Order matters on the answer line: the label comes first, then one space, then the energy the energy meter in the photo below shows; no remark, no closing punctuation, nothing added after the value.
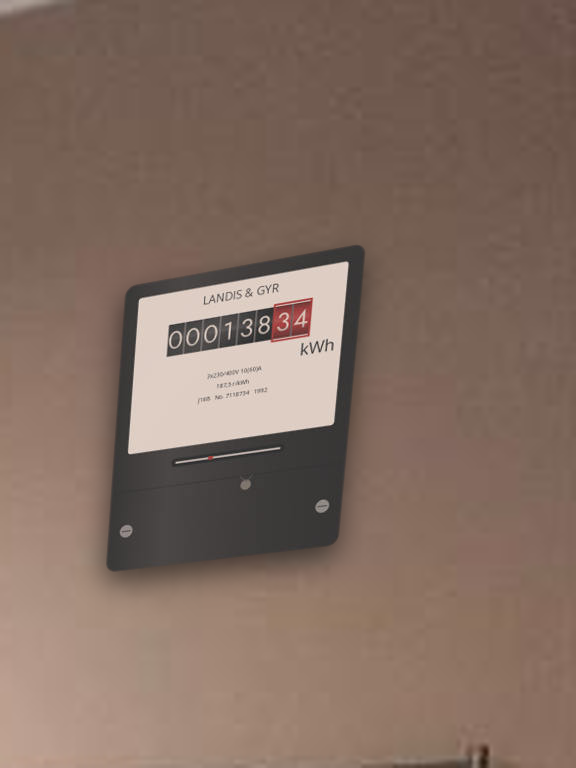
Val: 138.34 kWh
